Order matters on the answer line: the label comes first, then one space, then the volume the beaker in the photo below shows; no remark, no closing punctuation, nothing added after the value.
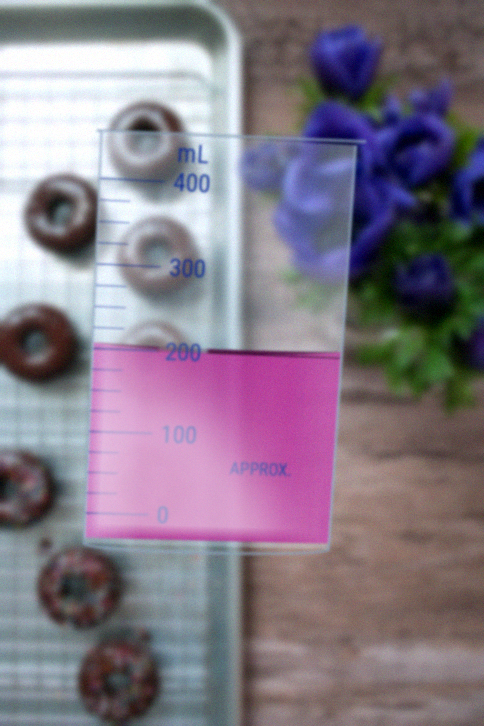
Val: 200 mL
